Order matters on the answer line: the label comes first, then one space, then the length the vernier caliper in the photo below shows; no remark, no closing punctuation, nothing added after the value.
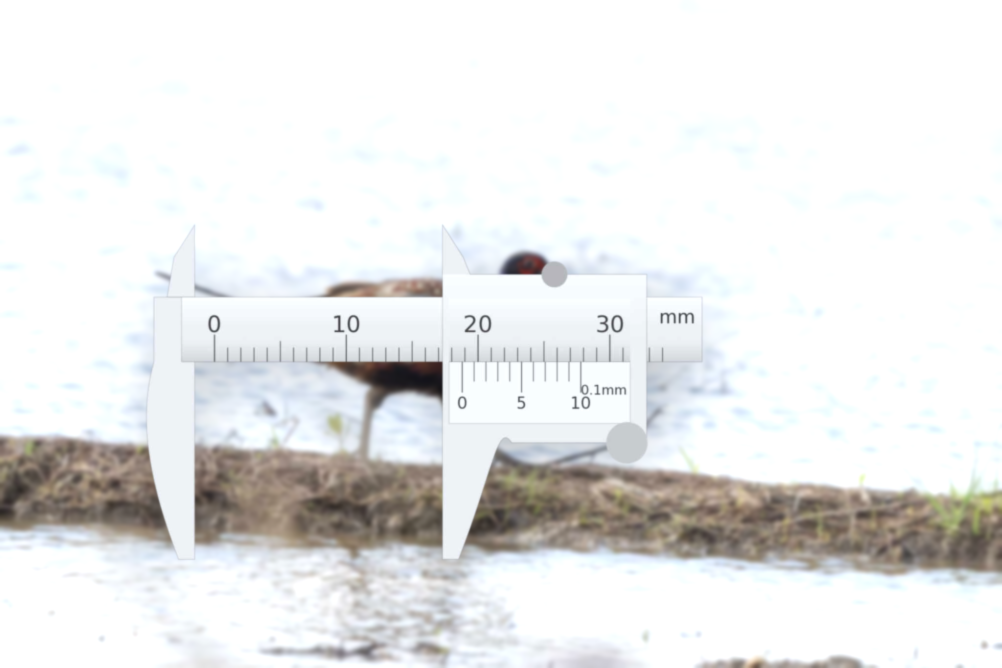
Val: 18.8 mm
